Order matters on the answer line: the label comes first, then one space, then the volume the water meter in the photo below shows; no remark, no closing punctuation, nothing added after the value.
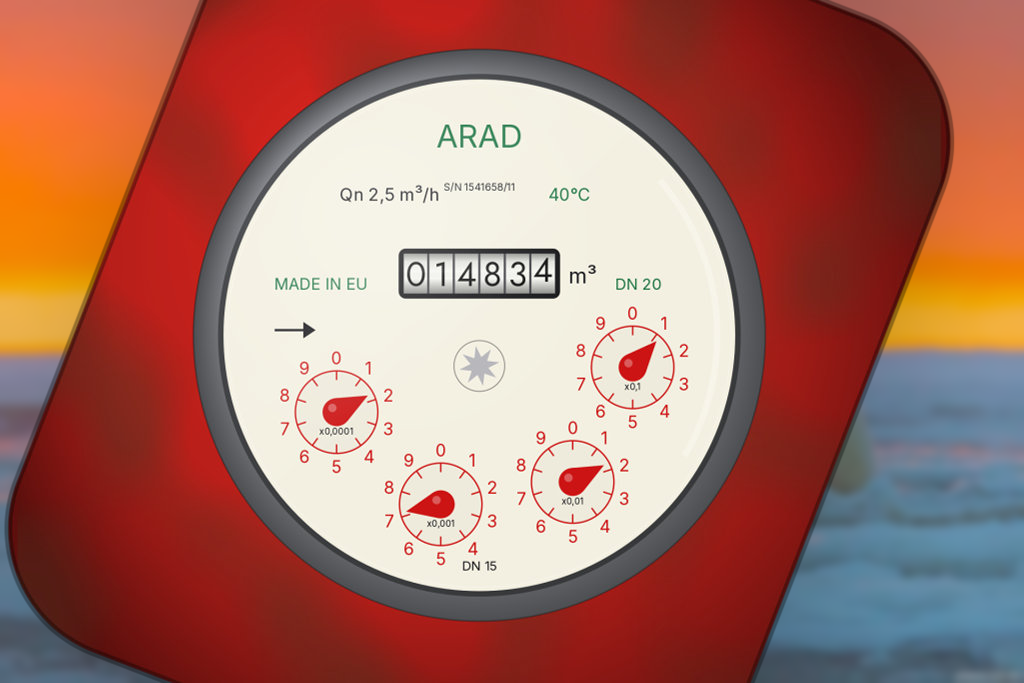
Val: 14834.1171 m³
